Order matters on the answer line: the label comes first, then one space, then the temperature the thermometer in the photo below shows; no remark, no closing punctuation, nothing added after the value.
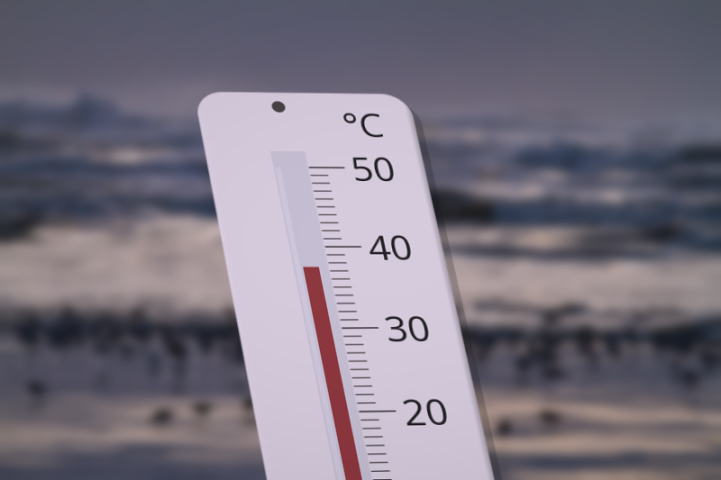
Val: 37.5 °C
